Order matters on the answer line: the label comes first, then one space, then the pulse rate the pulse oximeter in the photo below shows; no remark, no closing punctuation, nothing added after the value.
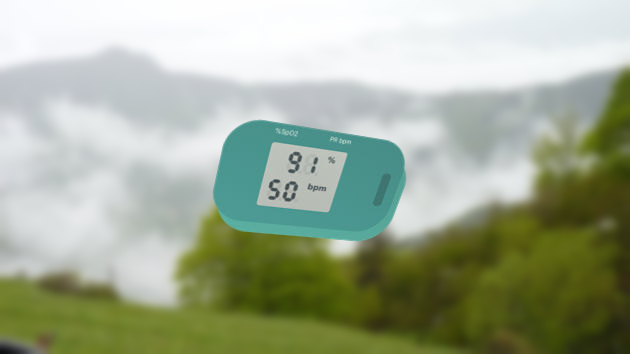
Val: 50 bpm
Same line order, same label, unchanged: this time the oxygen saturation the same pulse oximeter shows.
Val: 91 %
